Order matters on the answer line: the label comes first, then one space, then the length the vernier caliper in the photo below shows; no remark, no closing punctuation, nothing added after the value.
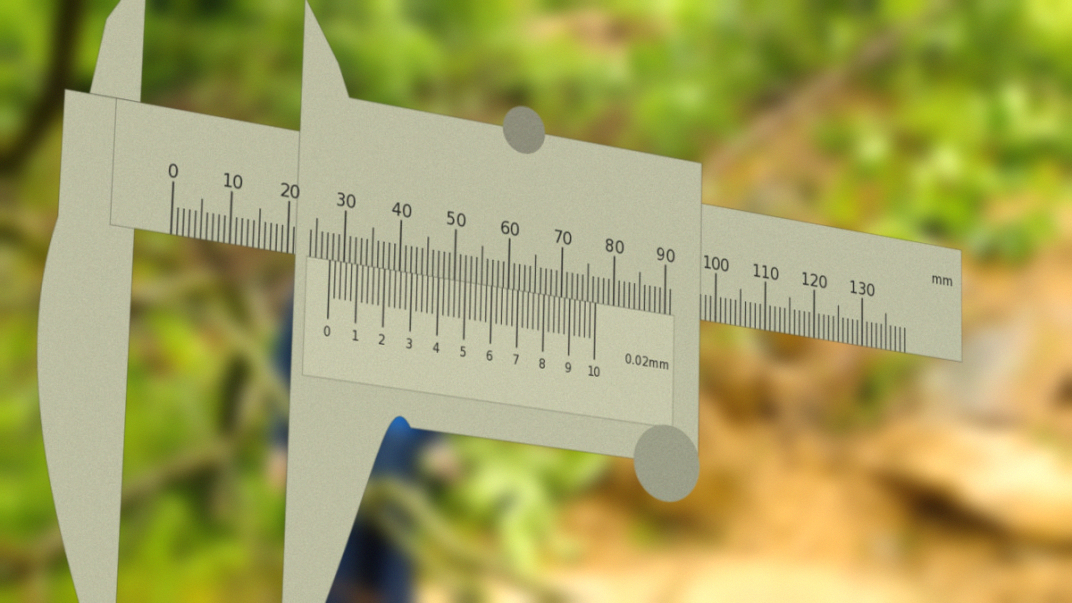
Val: 27.5 mm
